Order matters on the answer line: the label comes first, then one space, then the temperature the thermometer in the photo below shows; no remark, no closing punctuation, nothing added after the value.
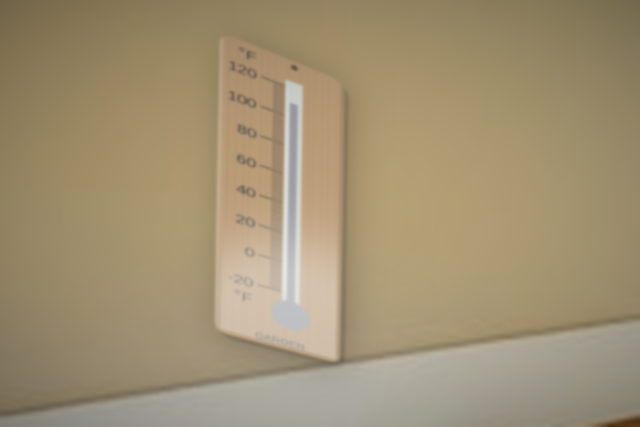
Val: 110 °F
